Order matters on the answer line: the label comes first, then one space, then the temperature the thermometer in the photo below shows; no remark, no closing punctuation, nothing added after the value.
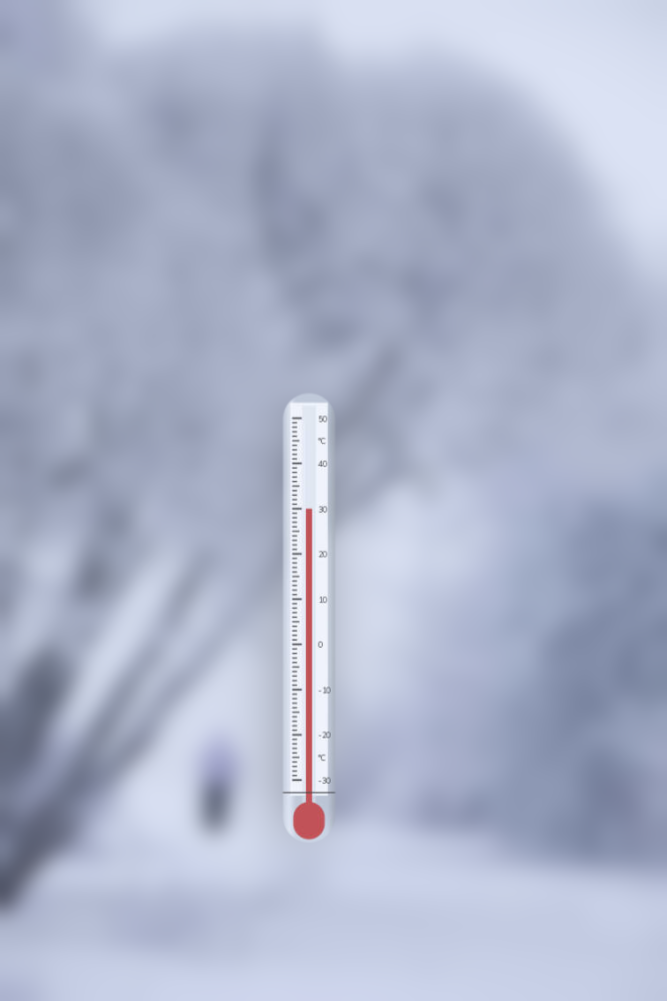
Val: 30 °C
